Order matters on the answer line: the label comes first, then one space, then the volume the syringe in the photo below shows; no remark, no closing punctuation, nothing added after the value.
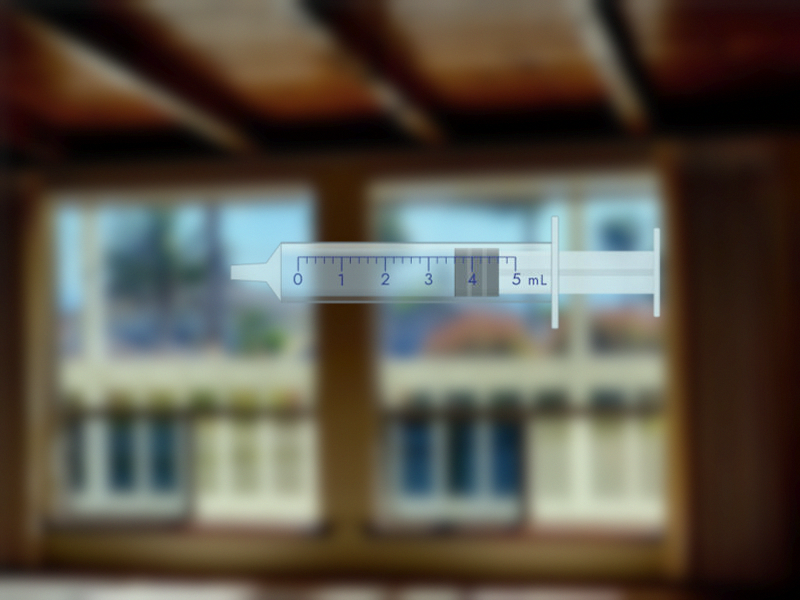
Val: 3.6 mL
